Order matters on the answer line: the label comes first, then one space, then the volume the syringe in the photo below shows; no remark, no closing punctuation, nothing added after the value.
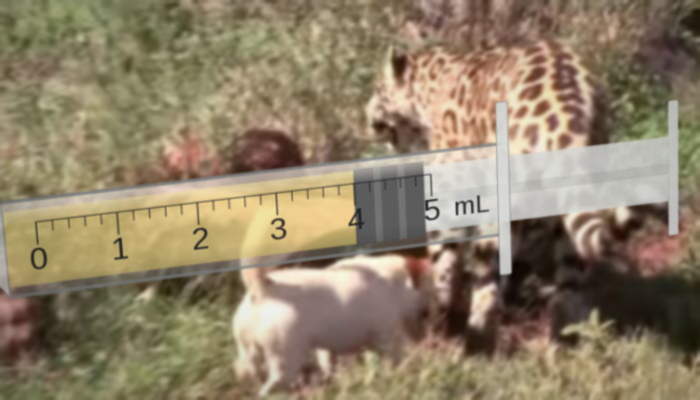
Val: 4 mL
